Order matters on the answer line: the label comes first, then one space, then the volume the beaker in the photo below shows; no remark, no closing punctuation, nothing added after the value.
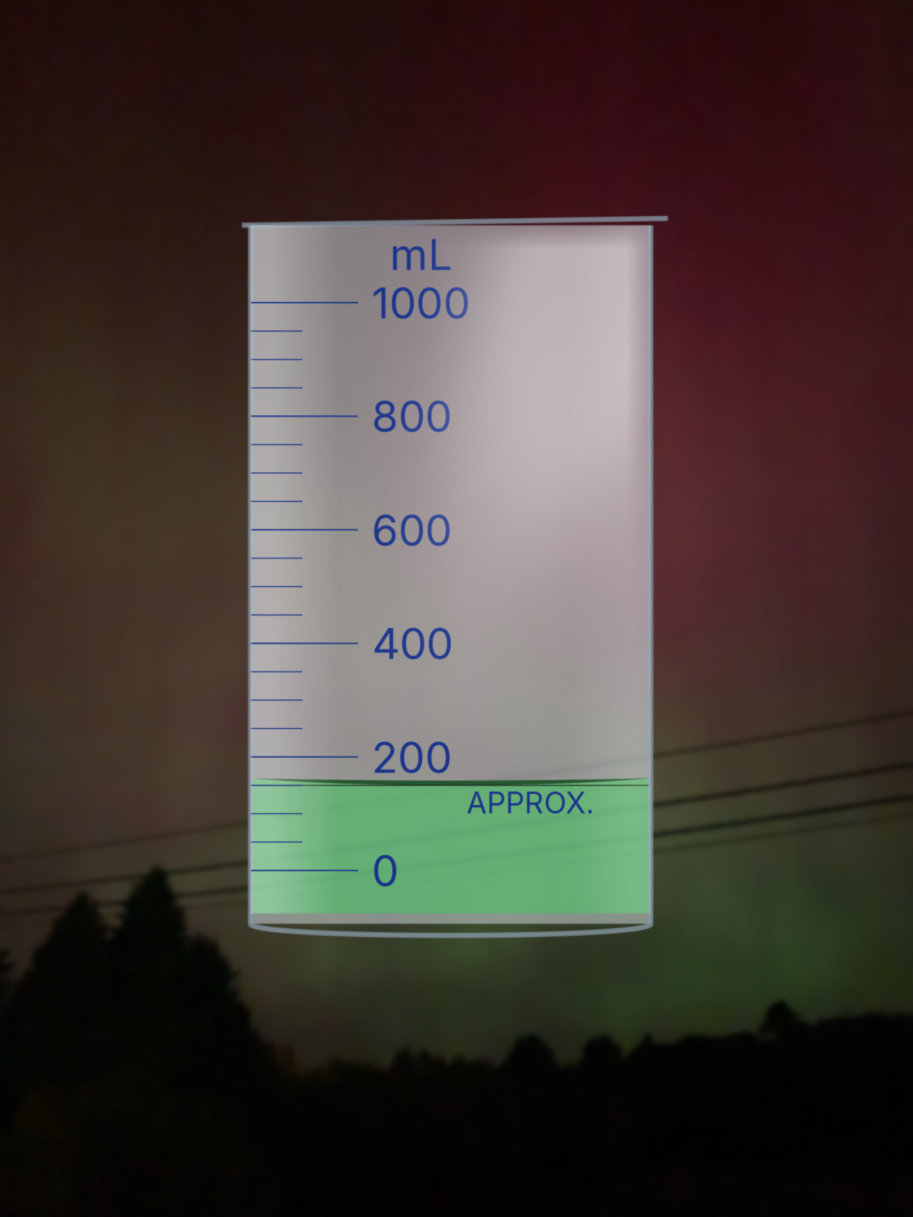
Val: 150 mL
